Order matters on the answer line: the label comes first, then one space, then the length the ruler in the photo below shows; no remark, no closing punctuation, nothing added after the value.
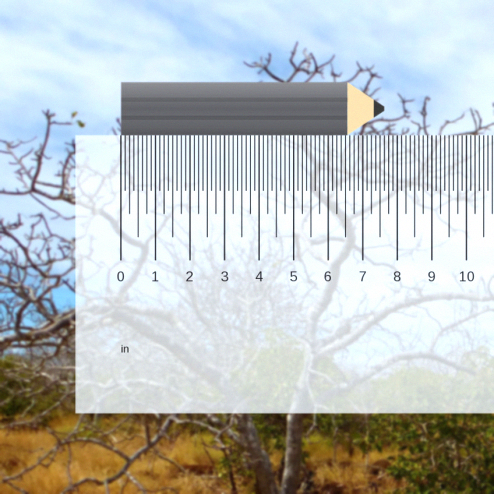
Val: 7.625 in
